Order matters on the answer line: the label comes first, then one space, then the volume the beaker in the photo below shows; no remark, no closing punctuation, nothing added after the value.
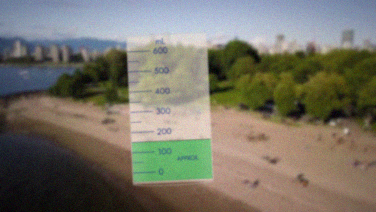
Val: 150 mL
